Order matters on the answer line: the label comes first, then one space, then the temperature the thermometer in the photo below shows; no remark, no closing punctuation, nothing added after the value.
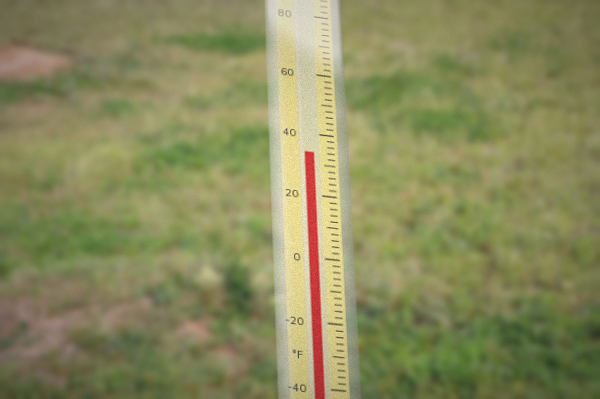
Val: 34 °F
